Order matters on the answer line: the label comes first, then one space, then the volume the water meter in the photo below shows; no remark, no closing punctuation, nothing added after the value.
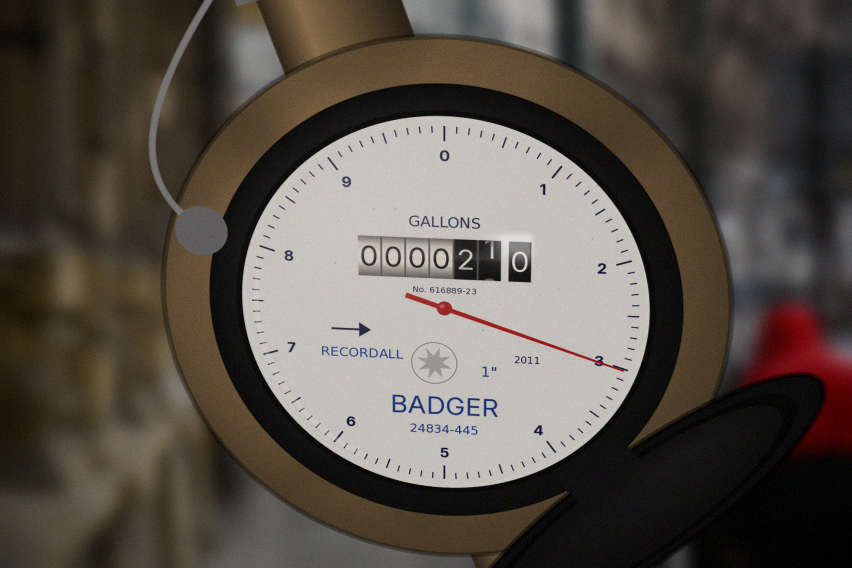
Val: 213.0 gal
